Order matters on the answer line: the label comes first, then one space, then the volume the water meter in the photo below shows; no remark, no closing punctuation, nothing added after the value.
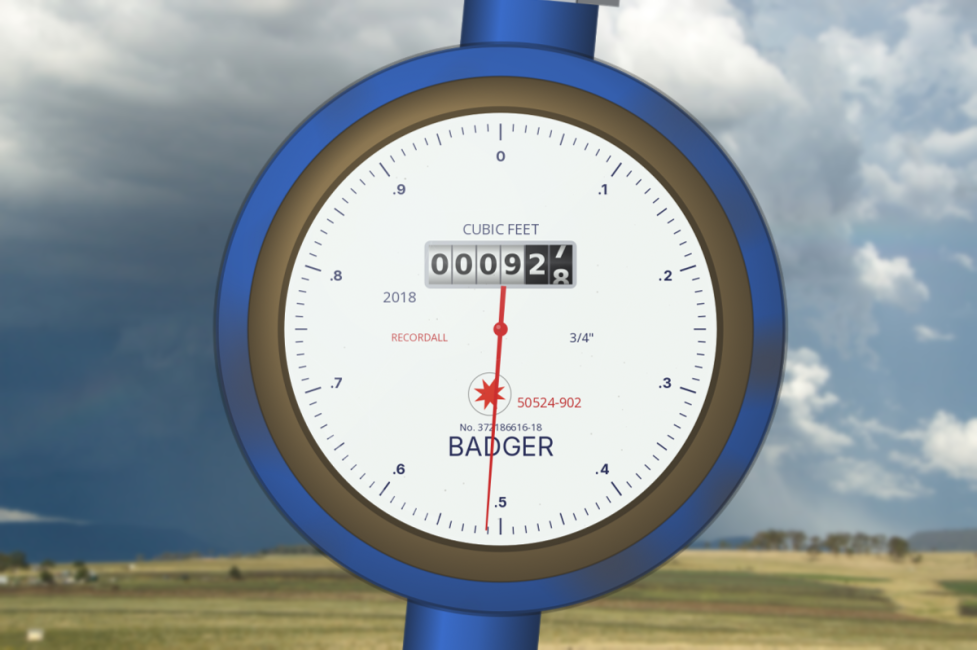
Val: 927.51 ft³
